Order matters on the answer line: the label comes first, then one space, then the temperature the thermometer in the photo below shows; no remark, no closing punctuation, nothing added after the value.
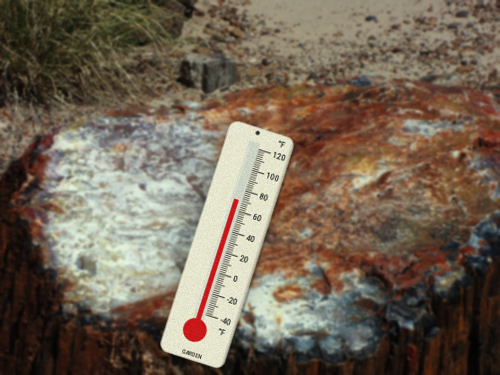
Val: 70 °F
